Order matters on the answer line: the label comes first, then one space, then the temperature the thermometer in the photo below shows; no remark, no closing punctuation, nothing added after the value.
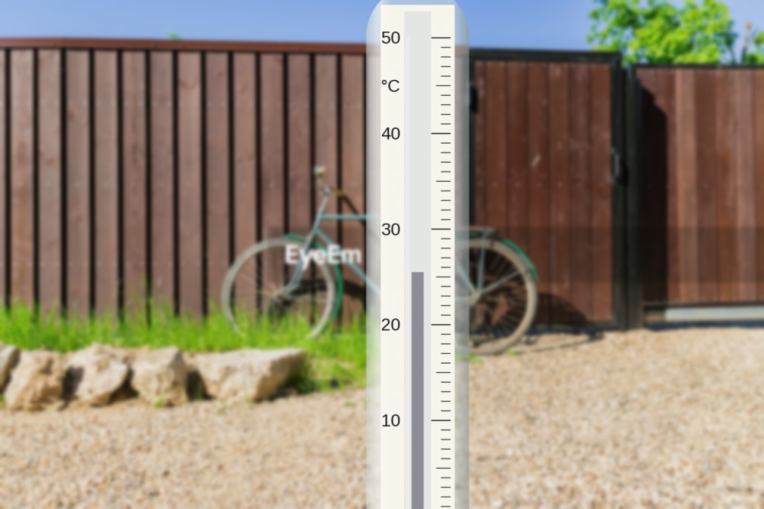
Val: 25.5 °C
